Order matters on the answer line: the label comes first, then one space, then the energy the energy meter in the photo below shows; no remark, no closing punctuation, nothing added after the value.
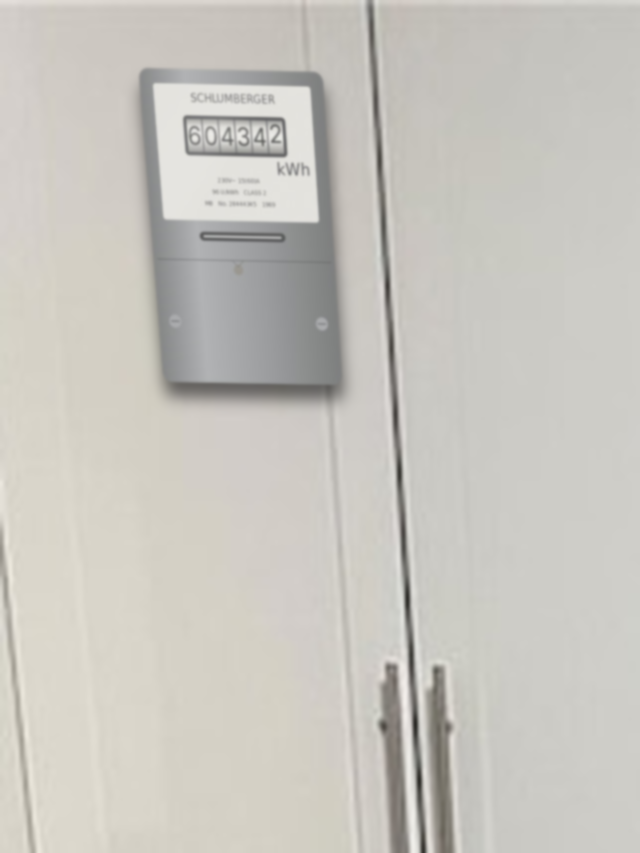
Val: 604342 kWh
